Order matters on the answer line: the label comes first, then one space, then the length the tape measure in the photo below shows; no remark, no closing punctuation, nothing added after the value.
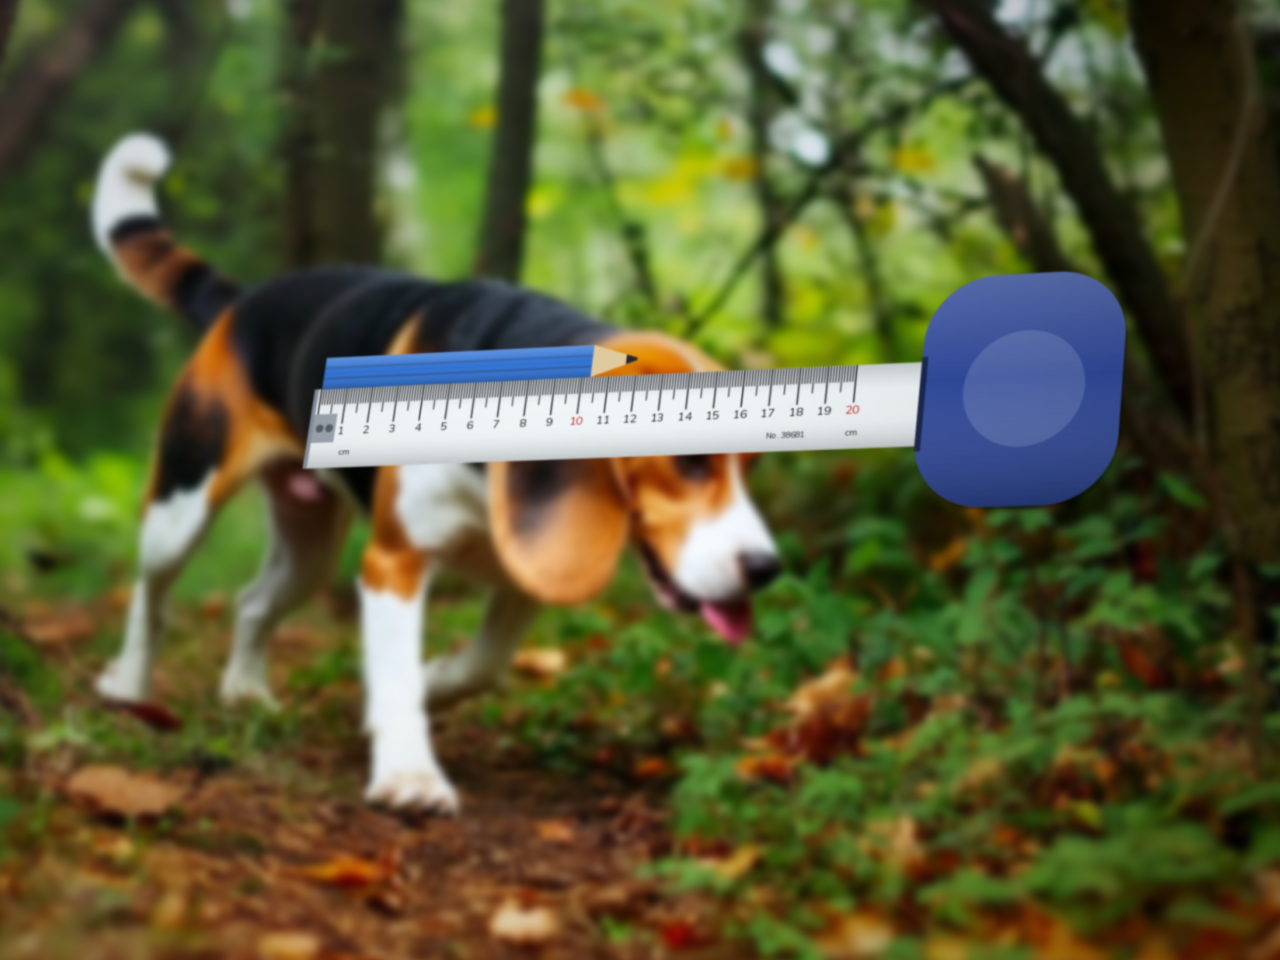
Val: 12 cm
